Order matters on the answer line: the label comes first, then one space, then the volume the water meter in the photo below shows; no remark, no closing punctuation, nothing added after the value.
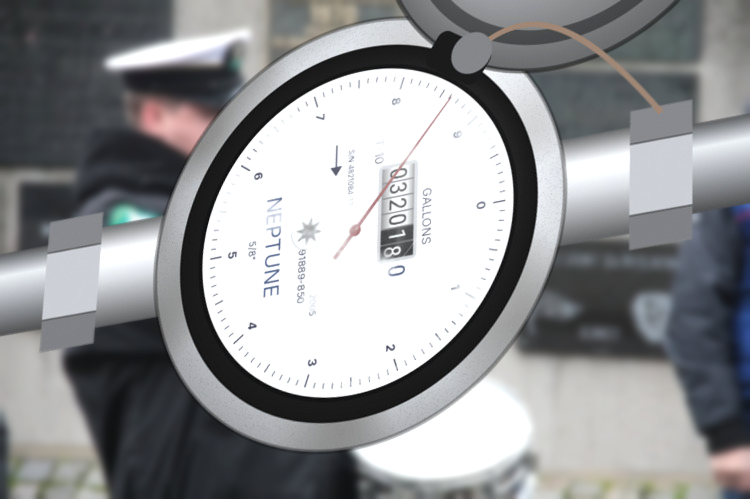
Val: 320178.6 gal
